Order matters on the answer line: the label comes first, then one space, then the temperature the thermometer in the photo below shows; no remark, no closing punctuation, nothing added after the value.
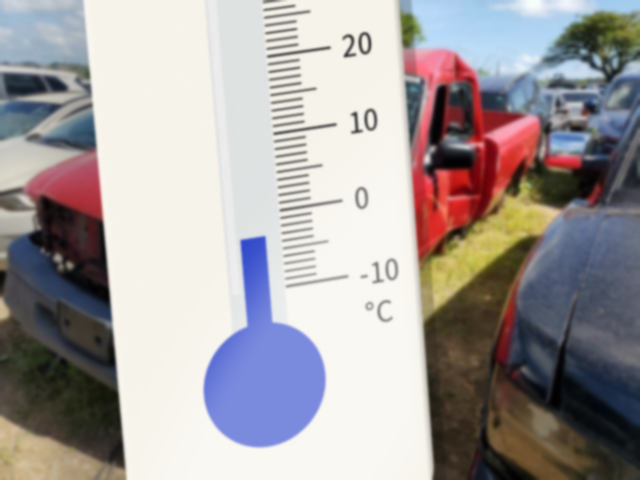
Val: -3 °C
